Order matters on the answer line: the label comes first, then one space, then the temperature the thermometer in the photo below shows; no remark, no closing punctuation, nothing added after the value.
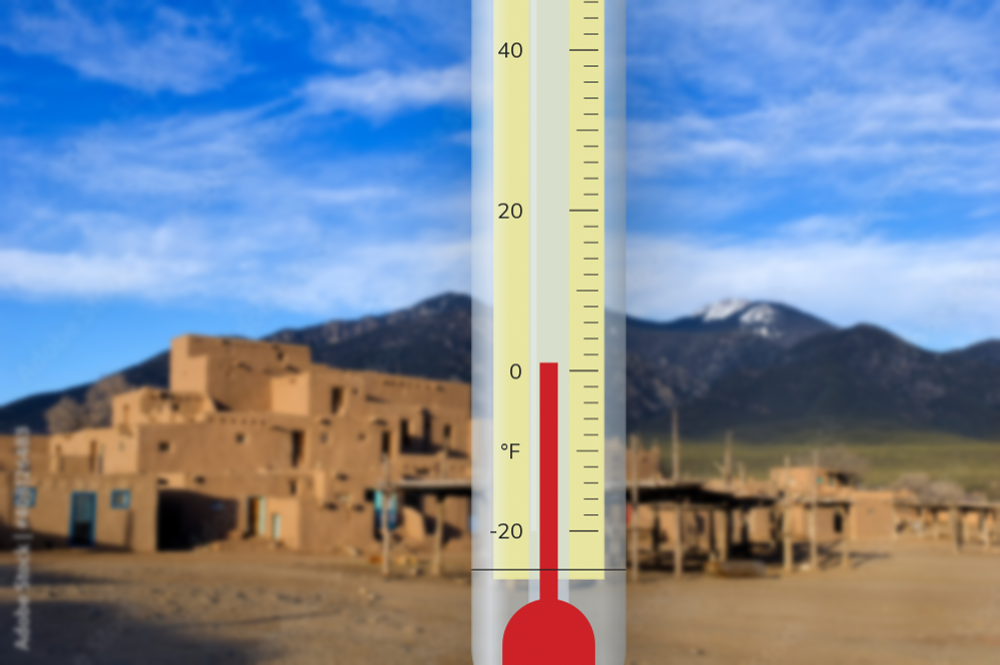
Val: 1 °F
